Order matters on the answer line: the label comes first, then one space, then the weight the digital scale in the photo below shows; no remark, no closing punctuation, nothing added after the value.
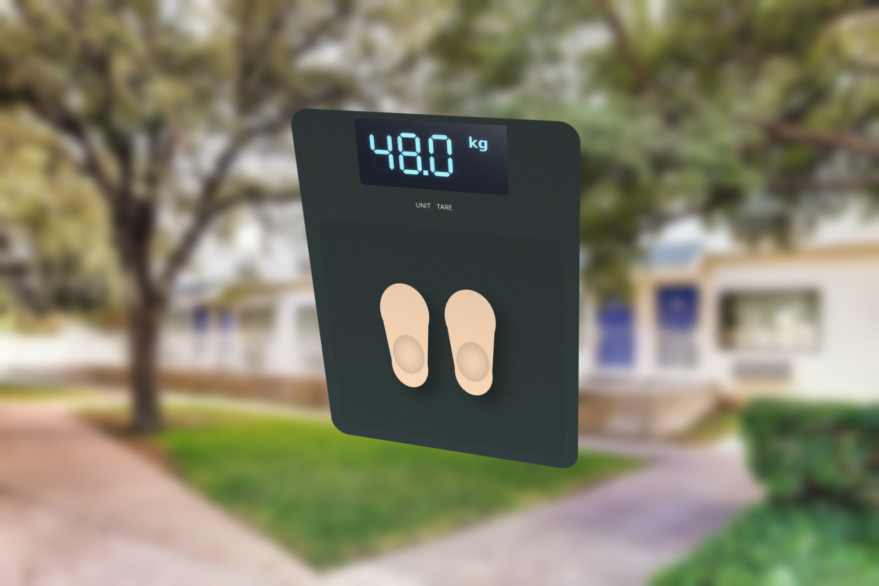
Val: 48.0 kg
